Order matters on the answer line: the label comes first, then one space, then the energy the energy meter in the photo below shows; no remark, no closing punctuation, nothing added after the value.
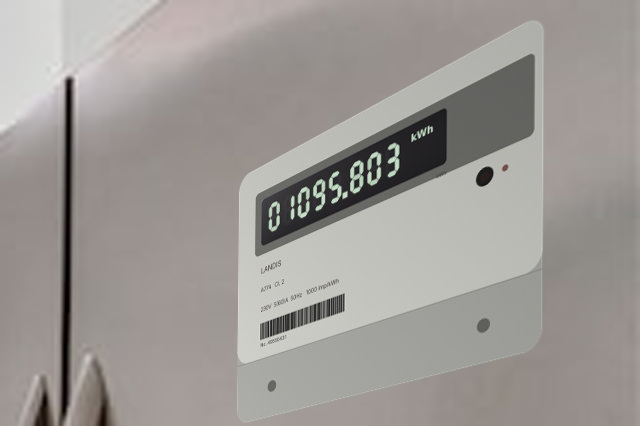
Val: 1095.803 kWh
